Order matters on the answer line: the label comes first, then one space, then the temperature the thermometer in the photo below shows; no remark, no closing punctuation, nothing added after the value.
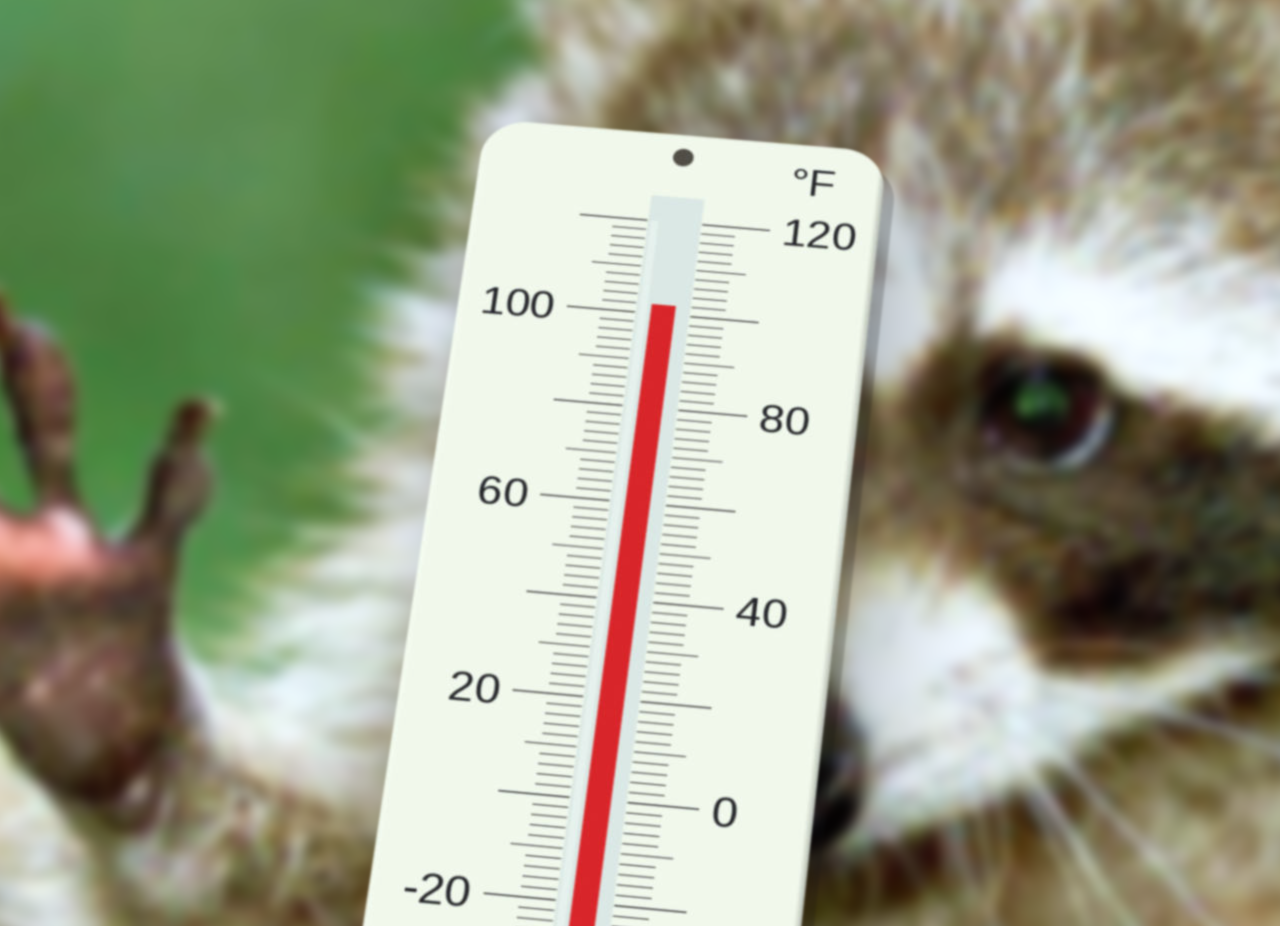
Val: 102 °F
